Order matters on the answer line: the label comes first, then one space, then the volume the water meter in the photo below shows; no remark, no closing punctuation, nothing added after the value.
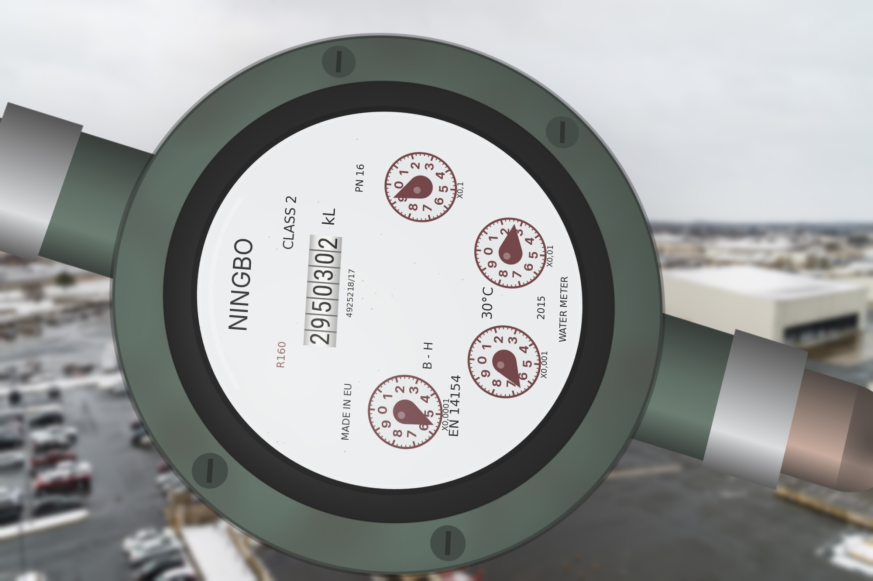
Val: 2950301.9265 kL
